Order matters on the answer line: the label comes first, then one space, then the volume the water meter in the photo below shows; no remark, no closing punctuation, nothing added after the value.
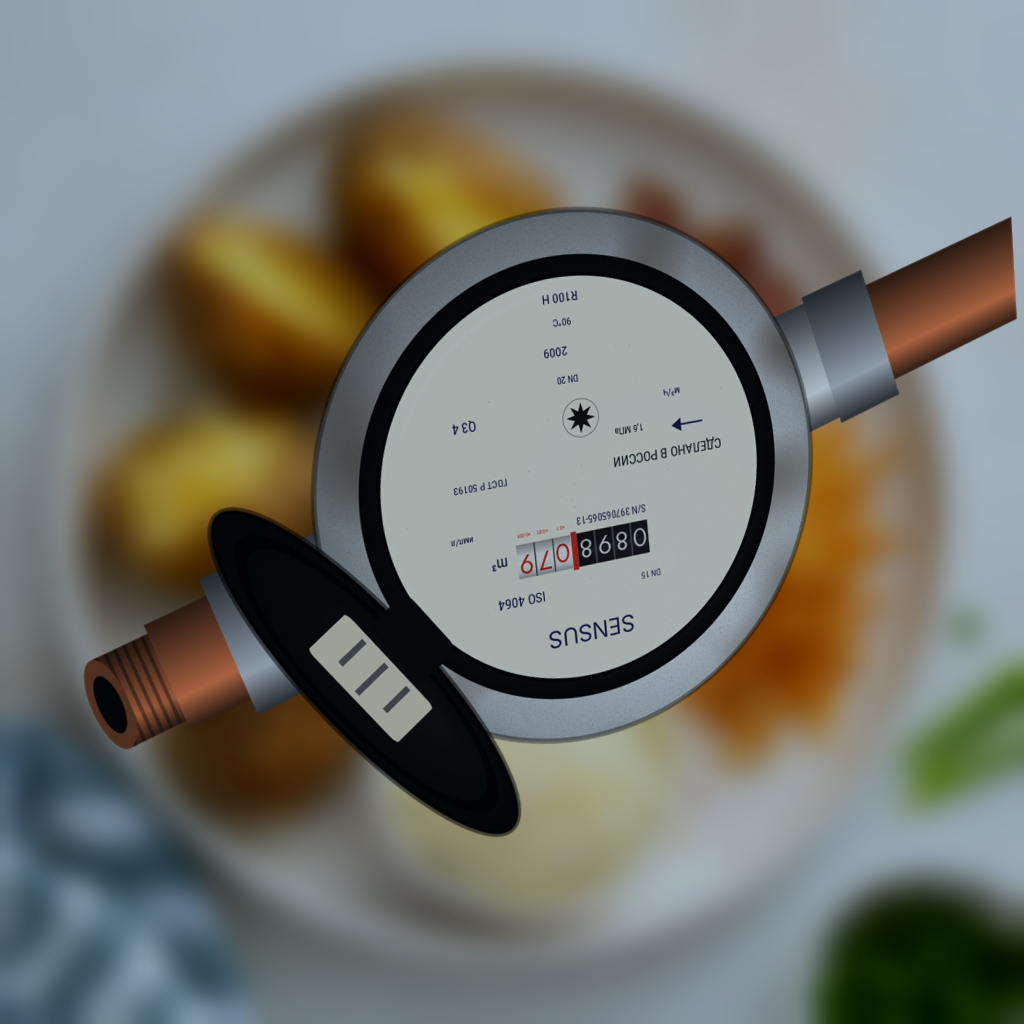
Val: 898.079 m³
